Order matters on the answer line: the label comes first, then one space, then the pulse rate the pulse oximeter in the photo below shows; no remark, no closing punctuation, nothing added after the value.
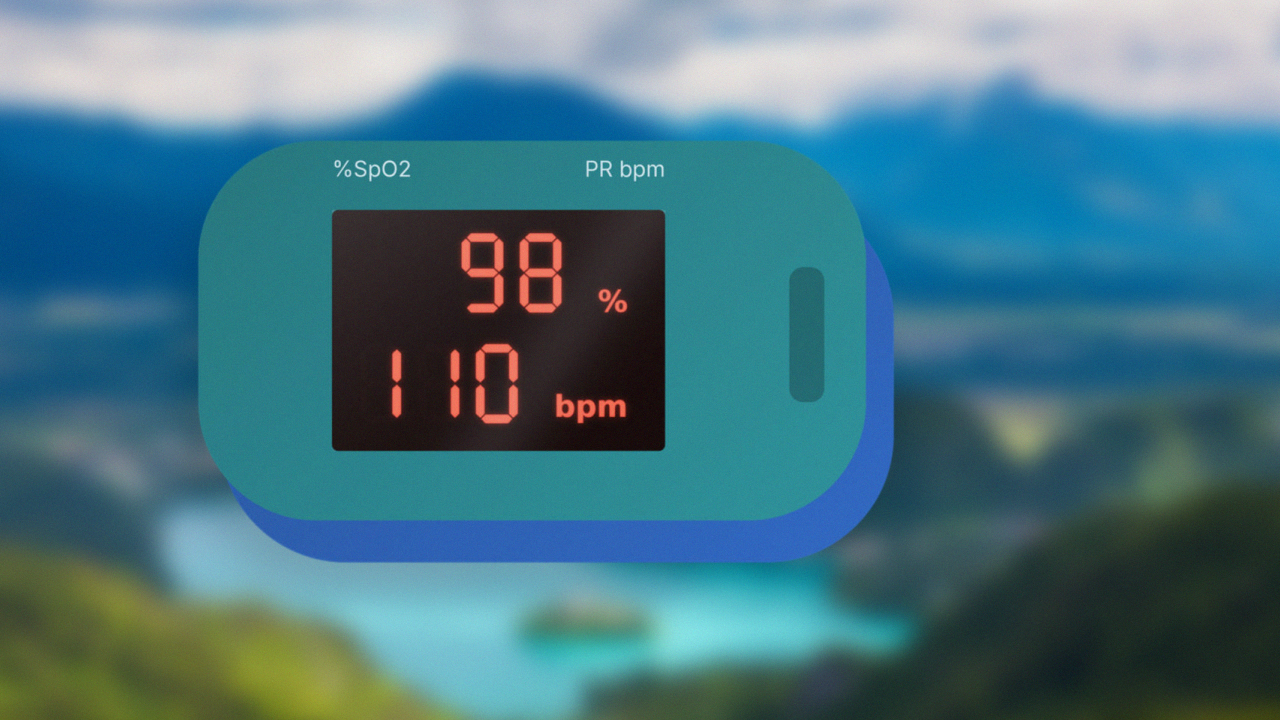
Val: 110 bpm
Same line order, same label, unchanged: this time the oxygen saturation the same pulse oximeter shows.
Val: 98 %
